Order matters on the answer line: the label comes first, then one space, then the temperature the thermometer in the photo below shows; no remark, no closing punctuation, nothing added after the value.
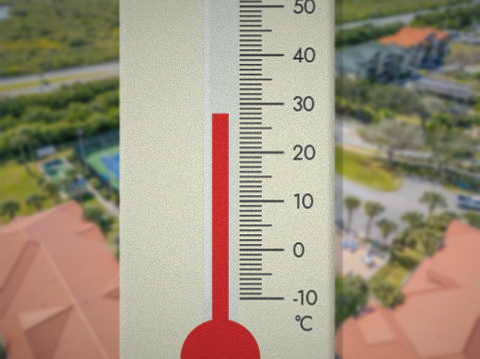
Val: 28 °C
